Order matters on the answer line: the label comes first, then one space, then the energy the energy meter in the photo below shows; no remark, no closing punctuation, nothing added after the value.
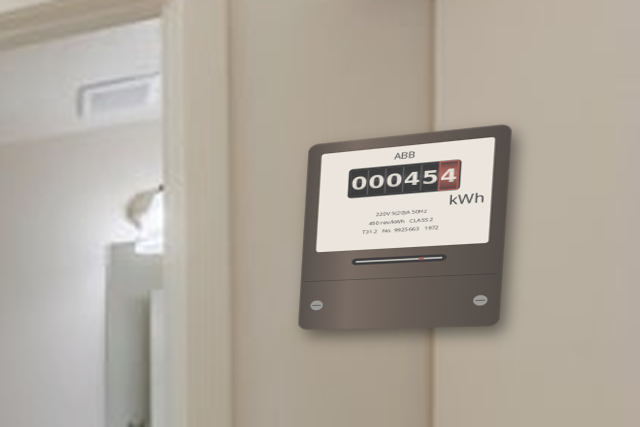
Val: 45.4 kWh
